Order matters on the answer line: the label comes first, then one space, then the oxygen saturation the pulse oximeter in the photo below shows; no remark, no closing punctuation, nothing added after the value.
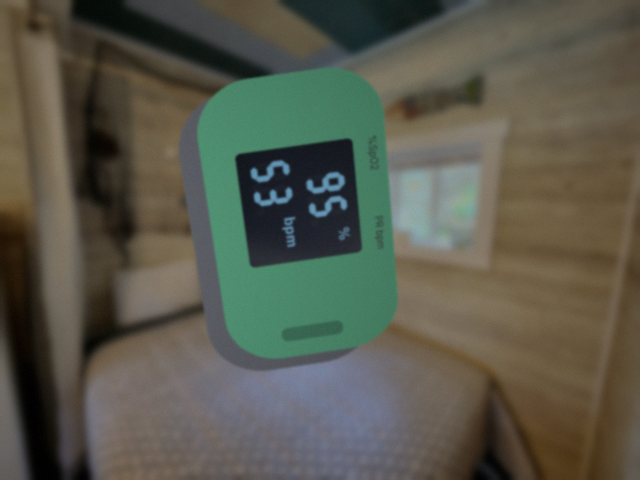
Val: 95 %
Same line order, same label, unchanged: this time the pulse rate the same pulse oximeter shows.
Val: 53 bpm
